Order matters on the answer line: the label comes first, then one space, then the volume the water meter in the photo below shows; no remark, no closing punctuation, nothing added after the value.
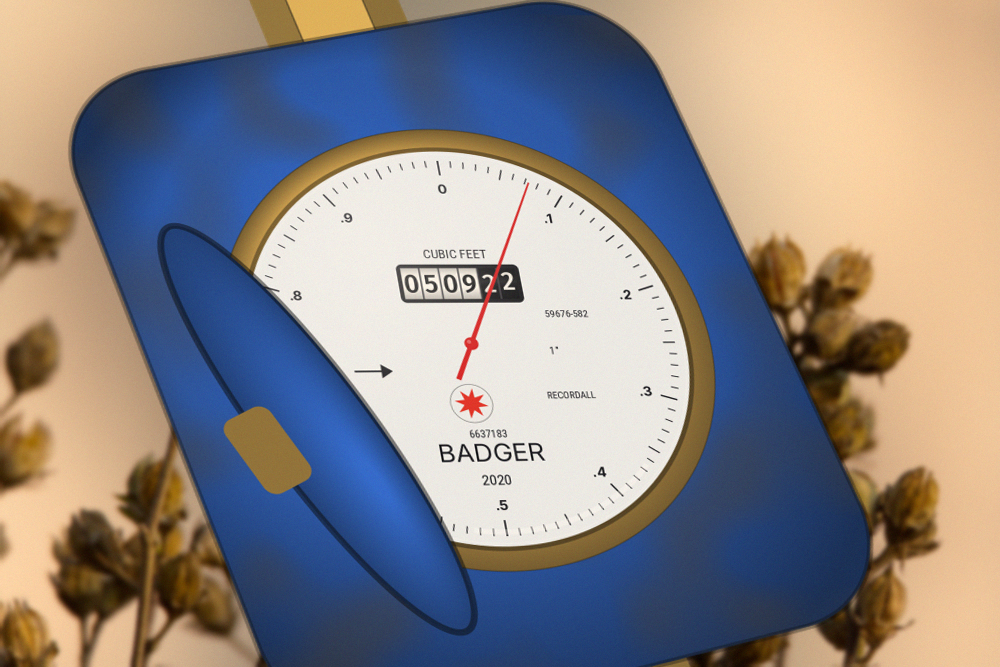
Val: 50922.07 ft³
